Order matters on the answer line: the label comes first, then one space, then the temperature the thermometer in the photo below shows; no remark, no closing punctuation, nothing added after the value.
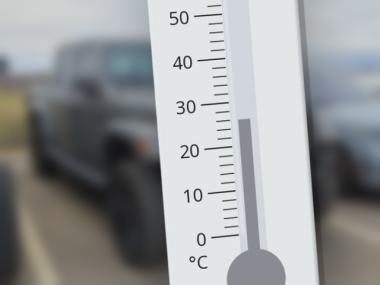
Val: 26 °C
